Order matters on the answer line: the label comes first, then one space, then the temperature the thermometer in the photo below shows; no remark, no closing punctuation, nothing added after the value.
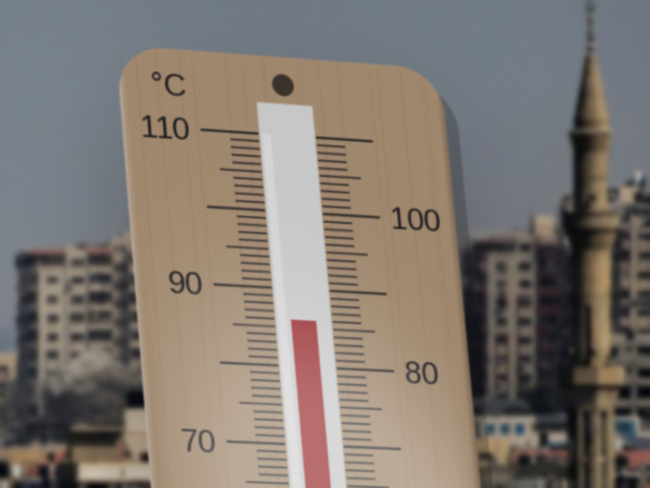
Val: 86 °C
